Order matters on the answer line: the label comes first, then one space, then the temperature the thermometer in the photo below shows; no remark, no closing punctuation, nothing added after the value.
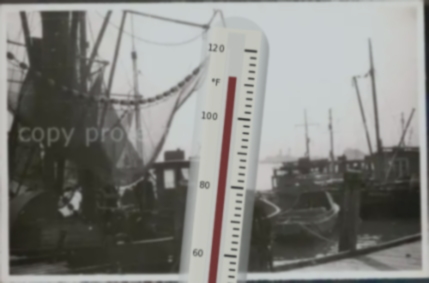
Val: 112 °F
